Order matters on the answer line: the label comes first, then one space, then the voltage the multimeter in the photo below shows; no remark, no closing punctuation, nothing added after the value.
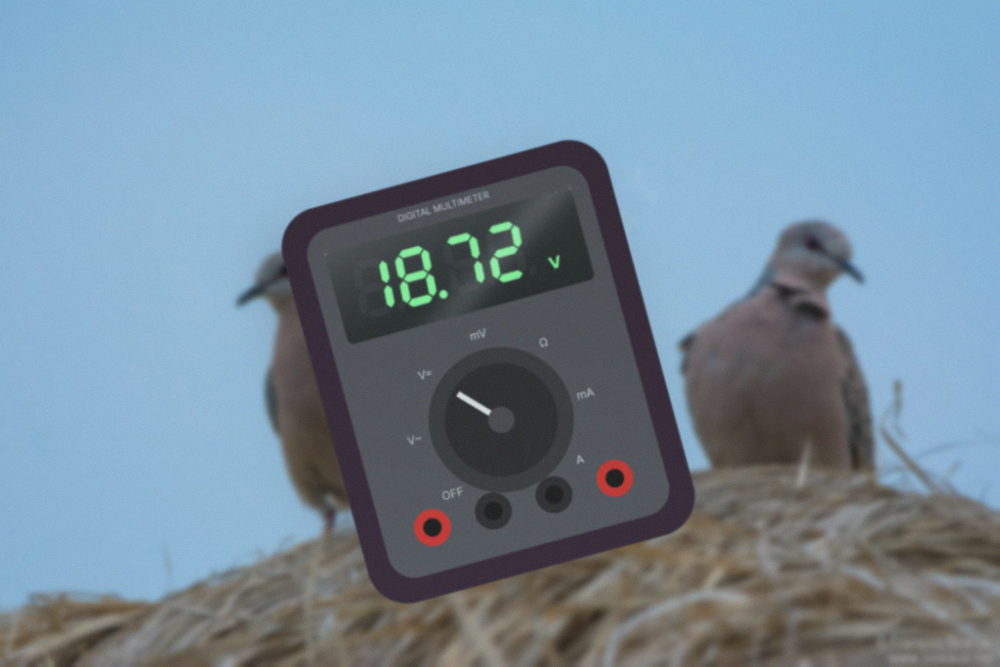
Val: 18.72 V
